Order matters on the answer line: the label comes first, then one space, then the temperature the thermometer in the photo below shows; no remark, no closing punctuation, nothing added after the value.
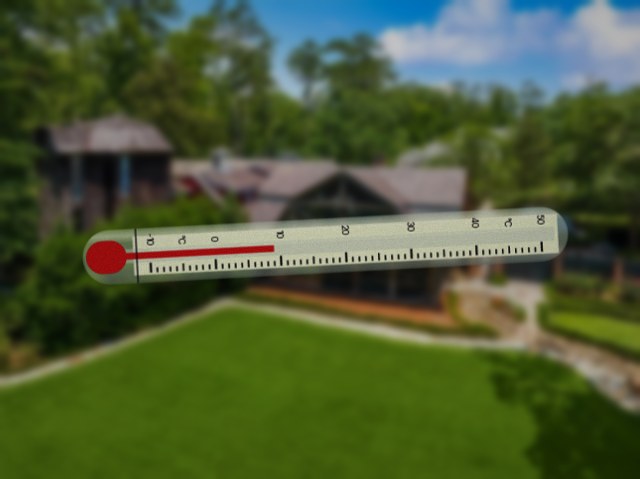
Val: 9 °C
